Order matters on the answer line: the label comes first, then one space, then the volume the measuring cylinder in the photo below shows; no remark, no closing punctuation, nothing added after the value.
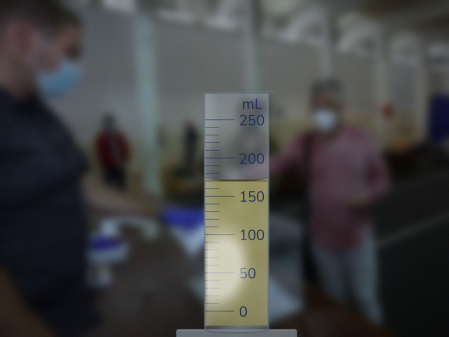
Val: 170 mL
